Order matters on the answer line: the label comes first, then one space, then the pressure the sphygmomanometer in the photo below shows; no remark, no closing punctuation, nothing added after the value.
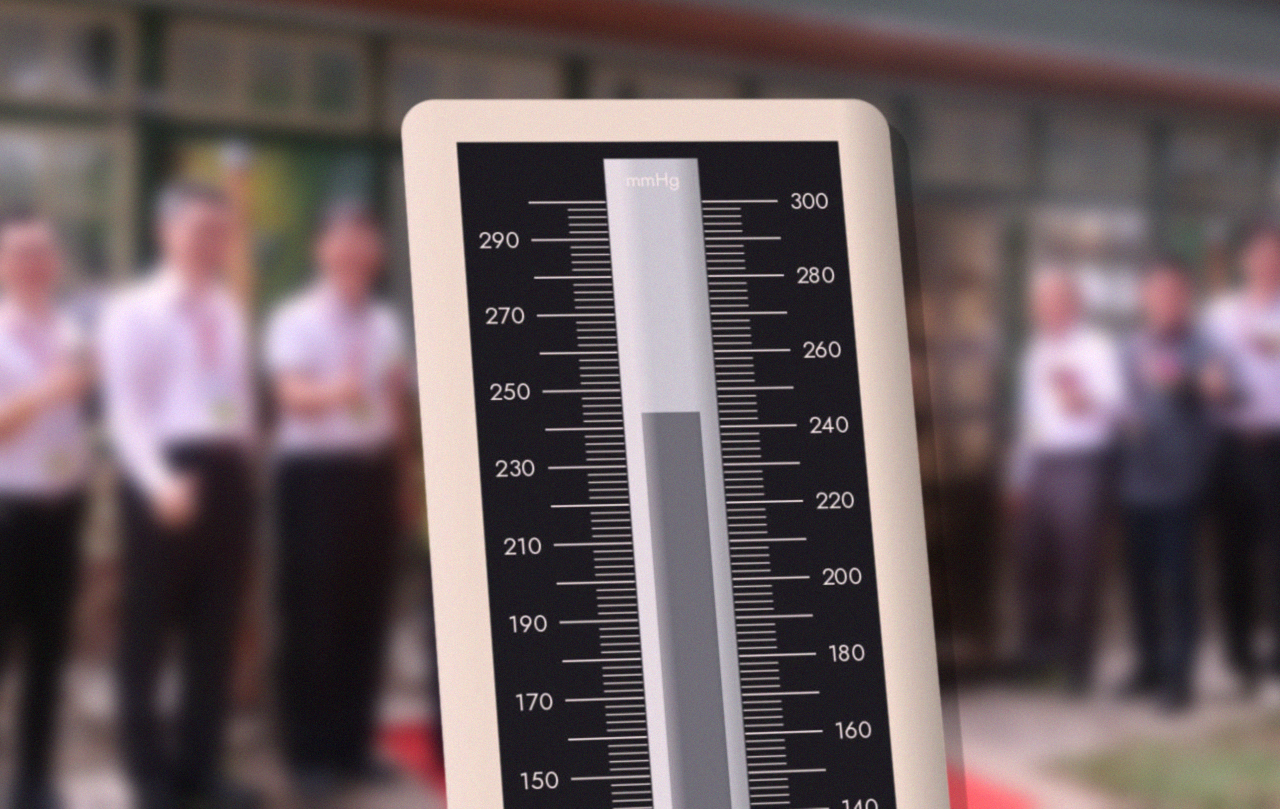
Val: 244 mmHg
